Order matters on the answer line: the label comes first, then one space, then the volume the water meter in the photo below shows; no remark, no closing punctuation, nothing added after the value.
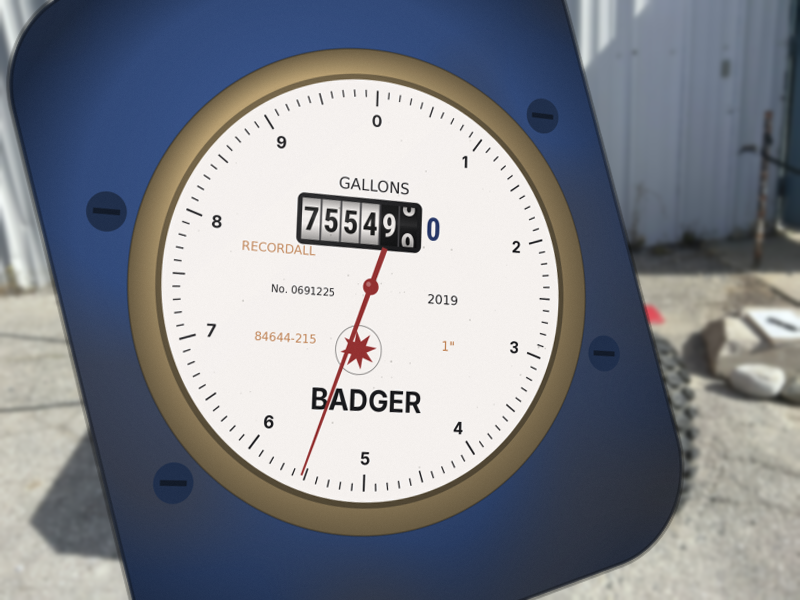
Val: 7554985.5 gal
